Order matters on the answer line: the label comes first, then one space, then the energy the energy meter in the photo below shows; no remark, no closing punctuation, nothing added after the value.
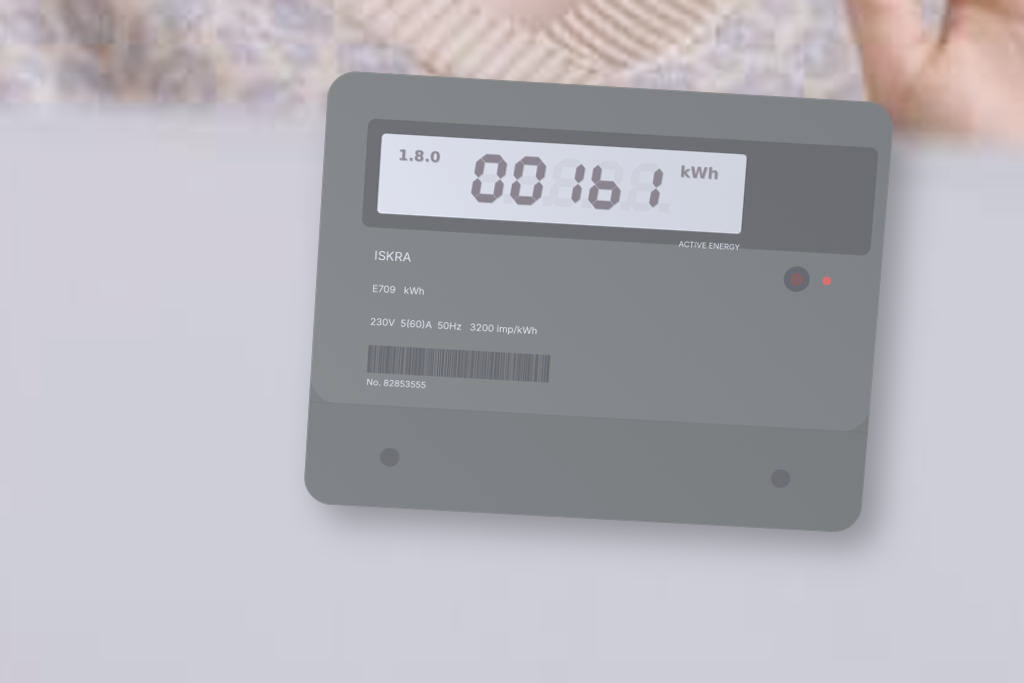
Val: 161 kWh
